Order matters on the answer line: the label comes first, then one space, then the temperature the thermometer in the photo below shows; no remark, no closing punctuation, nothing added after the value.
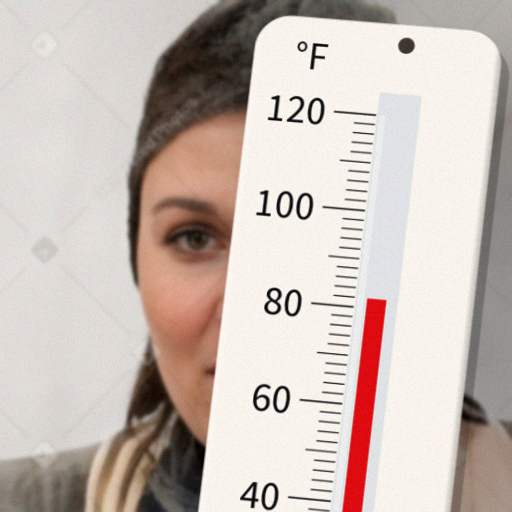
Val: 82 °F
